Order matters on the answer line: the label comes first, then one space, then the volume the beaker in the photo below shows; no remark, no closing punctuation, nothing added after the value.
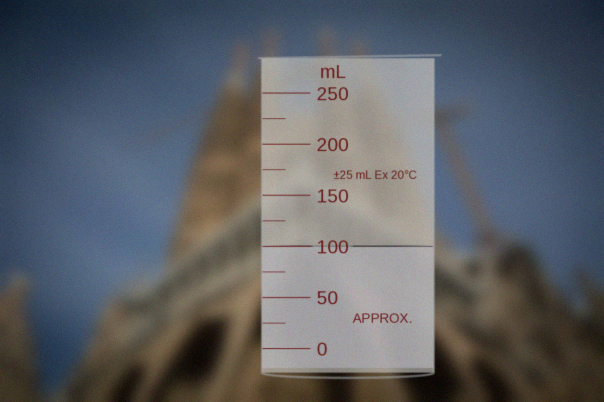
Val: 100 mL
